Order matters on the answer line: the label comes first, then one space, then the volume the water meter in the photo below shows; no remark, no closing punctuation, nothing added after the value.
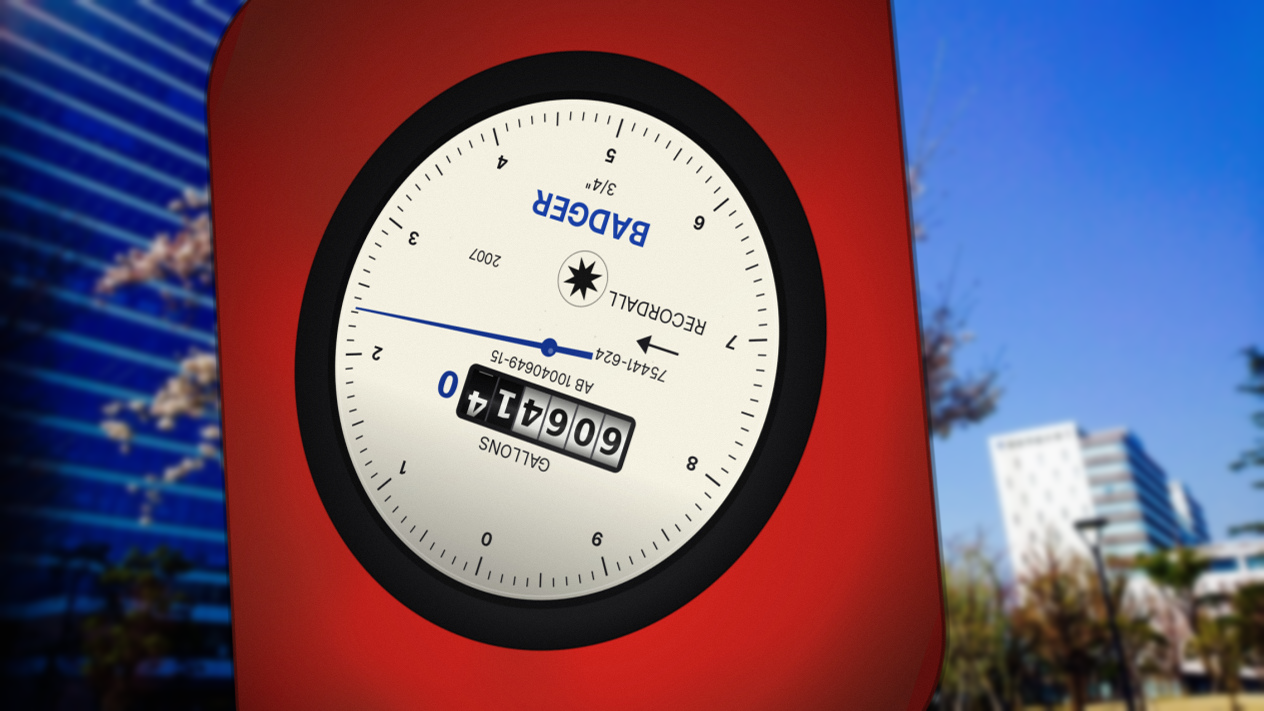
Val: 6064142.3 gal
